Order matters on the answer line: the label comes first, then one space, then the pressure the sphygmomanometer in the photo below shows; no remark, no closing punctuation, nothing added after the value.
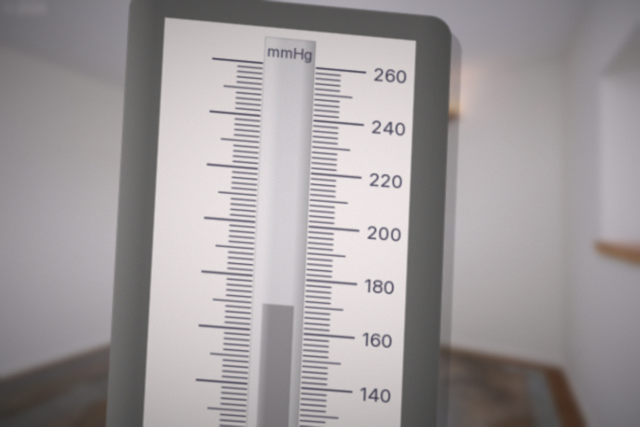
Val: 170 mmHg
